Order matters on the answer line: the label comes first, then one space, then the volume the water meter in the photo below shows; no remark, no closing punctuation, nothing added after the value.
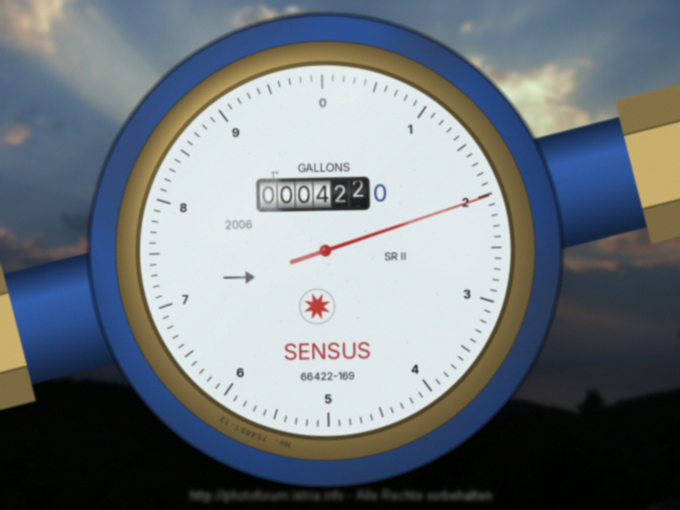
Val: 4222.0 gal
